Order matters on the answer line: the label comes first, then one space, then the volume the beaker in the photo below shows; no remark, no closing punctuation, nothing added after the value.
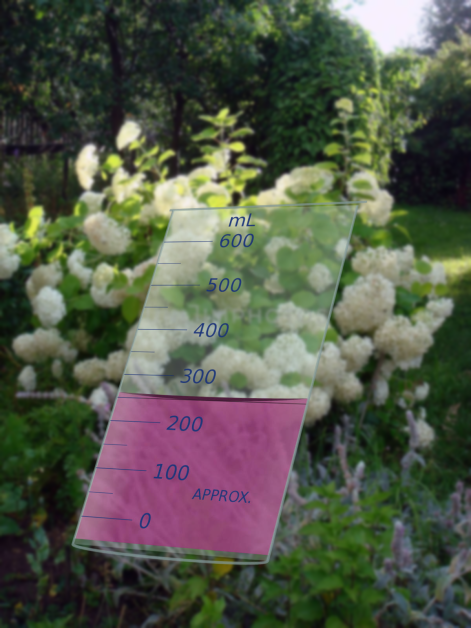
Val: 250 mL
